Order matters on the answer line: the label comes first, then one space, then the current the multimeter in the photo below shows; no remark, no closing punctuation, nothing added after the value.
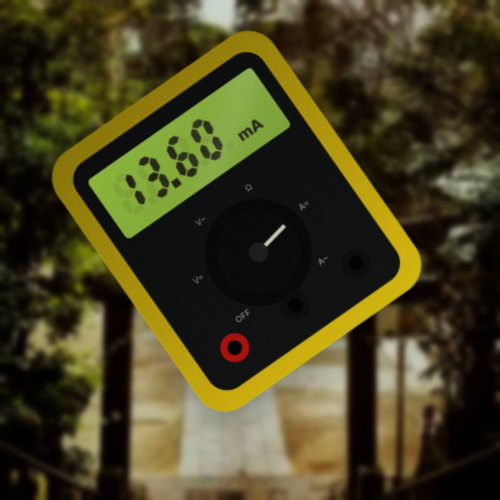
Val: 13.60 mA
